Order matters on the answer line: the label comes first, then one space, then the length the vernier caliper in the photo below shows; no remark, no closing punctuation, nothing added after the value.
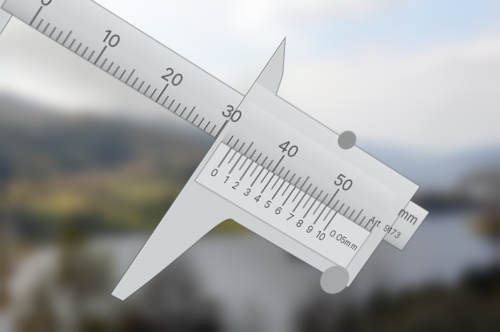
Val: 32.8 mm
